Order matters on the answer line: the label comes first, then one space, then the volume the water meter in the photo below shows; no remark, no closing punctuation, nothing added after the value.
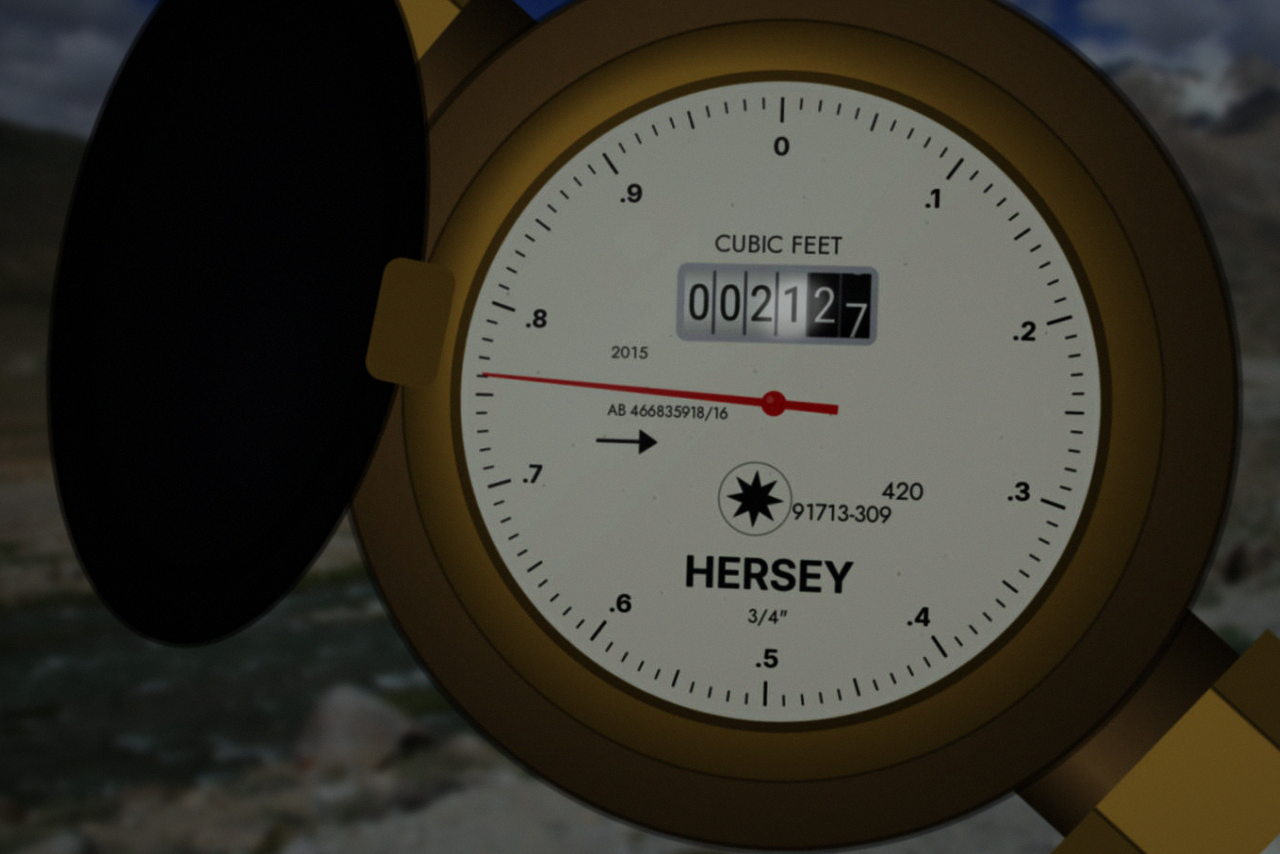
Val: 2126.76 ft³
